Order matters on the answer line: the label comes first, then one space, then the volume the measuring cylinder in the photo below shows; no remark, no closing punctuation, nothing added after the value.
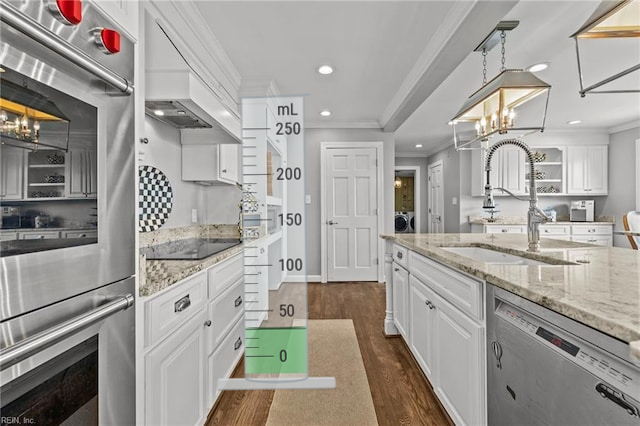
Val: 30 mL
